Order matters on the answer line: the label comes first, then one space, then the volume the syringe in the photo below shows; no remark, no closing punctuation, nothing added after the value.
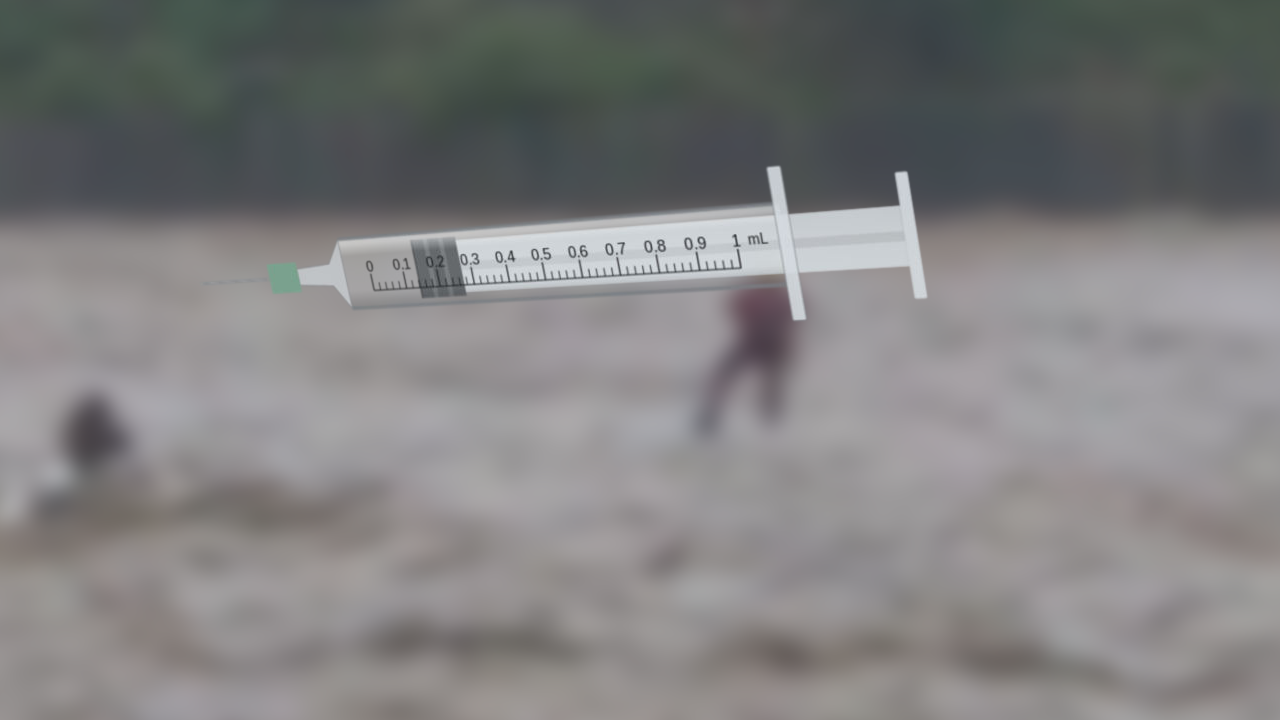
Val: 0.14 mL
